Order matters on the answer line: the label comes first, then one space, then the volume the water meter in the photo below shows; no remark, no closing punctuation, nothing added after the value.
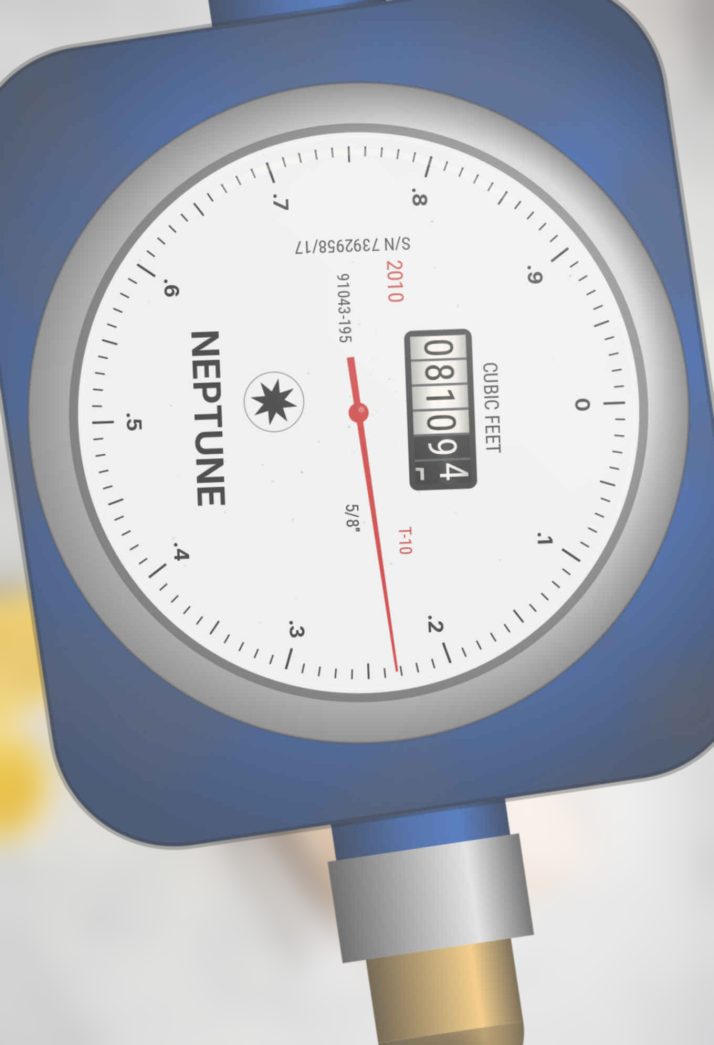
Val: 81094.23 ft³
